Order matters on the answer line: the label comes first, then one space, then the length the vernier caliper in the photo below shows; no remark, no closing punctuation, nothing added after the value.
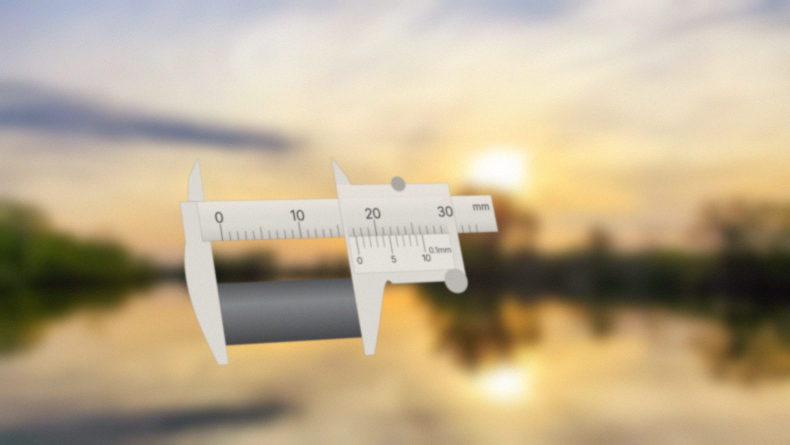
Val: 17.2 mm
